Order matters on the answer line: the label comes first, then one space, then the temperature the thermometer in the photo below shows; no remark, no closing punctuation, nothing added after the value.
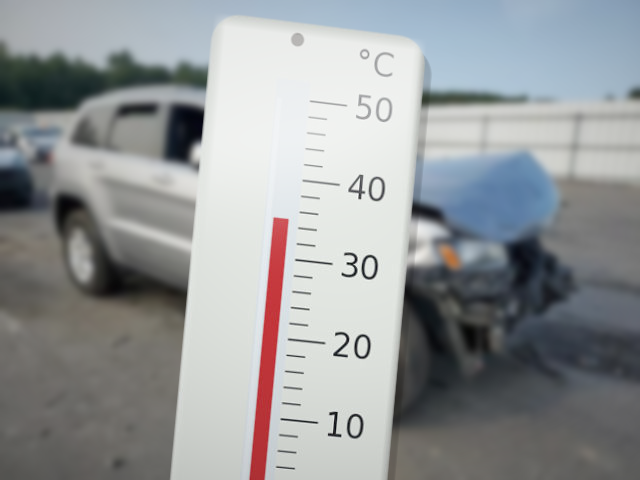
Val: 35 °C
